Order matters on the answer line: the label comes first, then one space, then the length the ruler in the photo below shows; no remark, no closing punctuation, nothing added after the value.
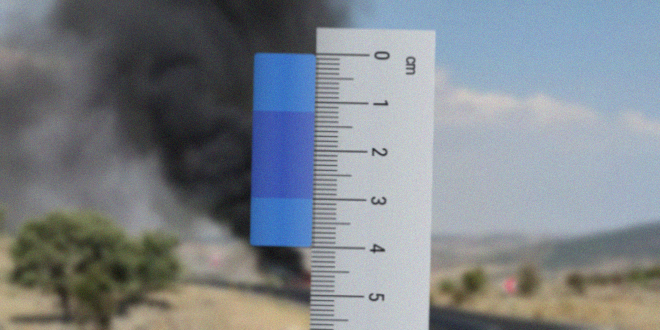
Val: 4 cm
